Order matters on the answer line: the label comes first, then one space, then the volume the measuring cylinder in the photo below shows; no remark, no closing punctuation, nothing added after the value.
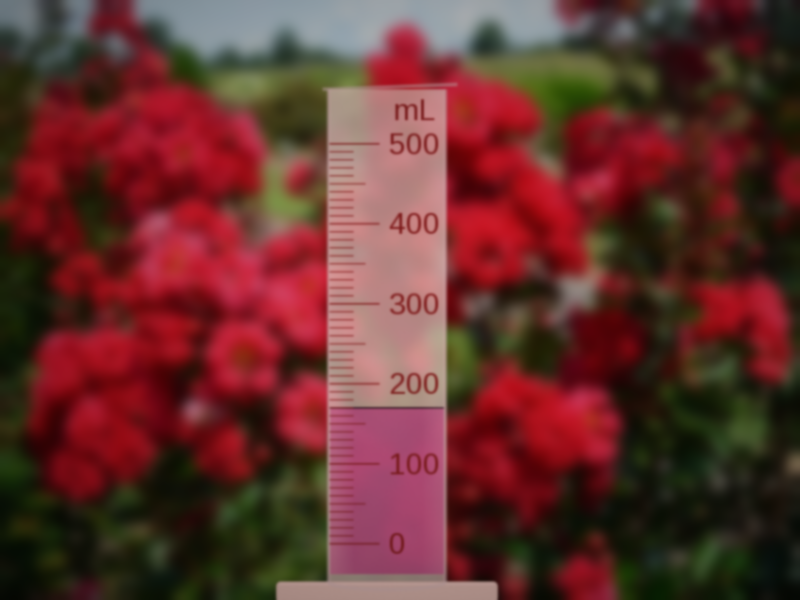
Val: 170 mL
